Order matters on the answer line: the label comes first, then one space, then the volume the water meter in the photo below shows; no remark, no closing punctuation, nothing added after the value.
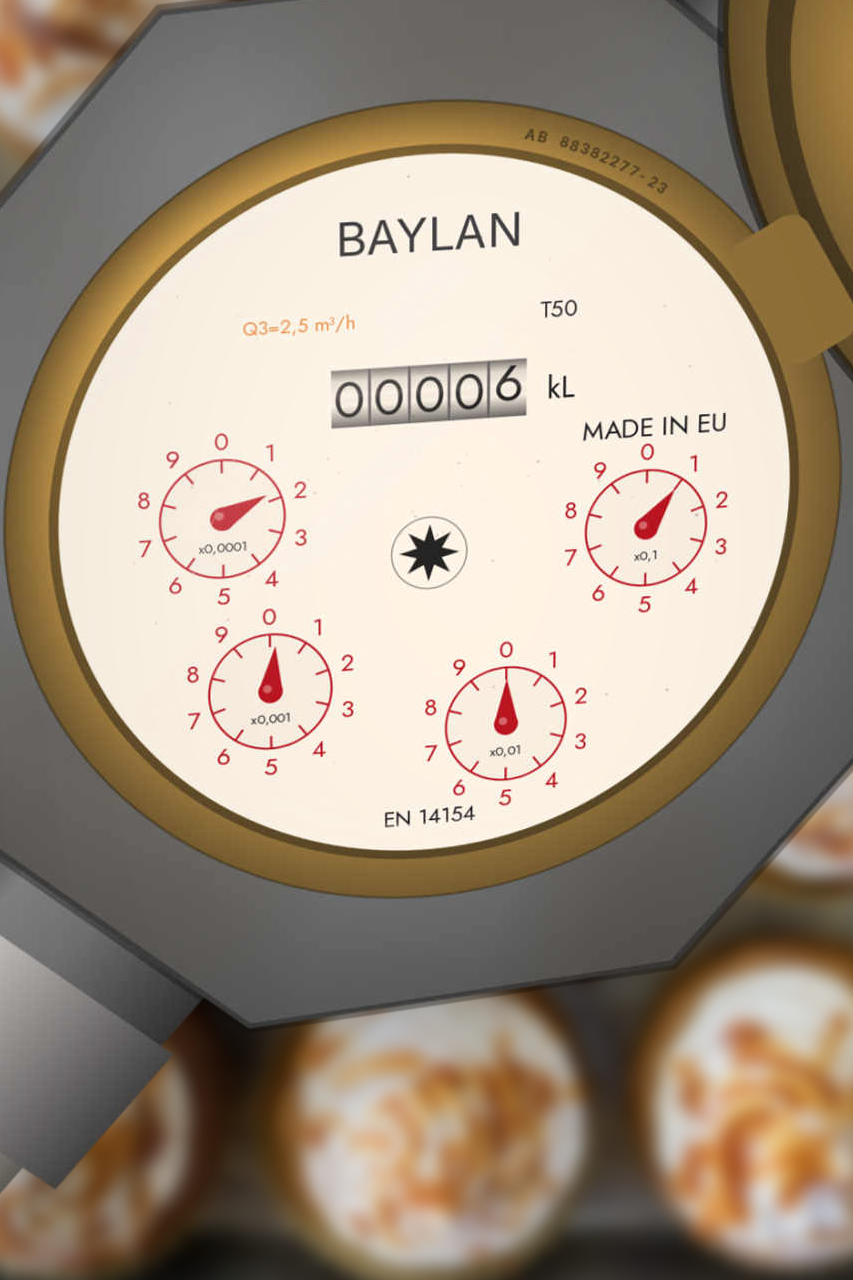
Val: 6.1001 kL
